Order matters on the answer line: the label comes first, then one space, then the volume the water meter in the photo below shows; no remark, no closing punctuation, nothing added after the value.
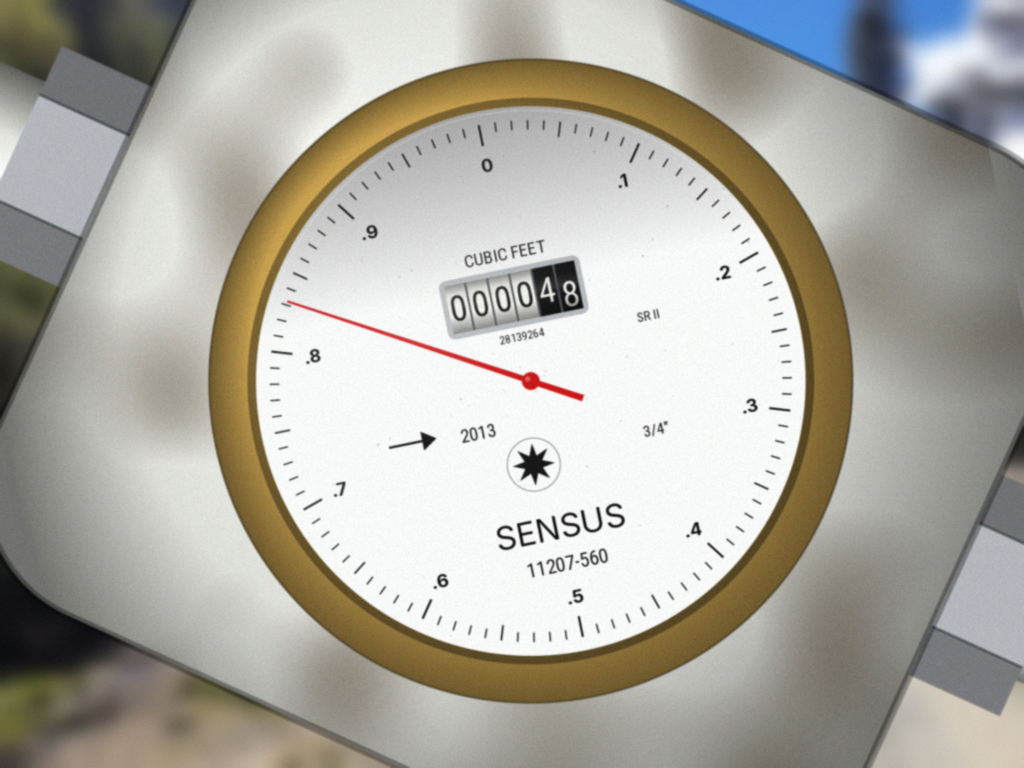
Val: 47.83 ft³
